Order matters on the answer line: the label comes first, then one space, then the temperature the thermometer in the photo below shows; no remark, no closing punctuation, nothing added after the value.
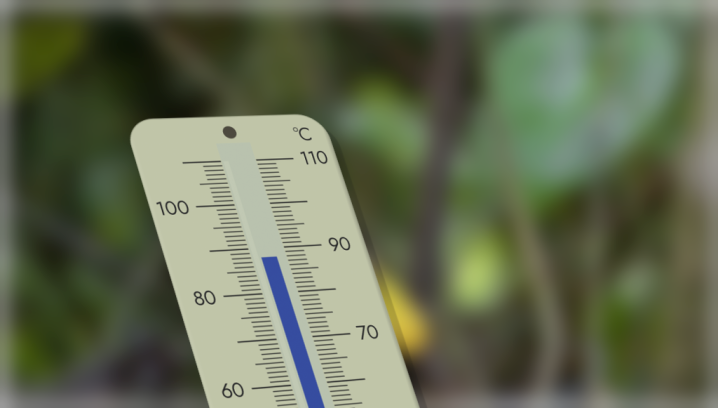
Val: 88 °C
